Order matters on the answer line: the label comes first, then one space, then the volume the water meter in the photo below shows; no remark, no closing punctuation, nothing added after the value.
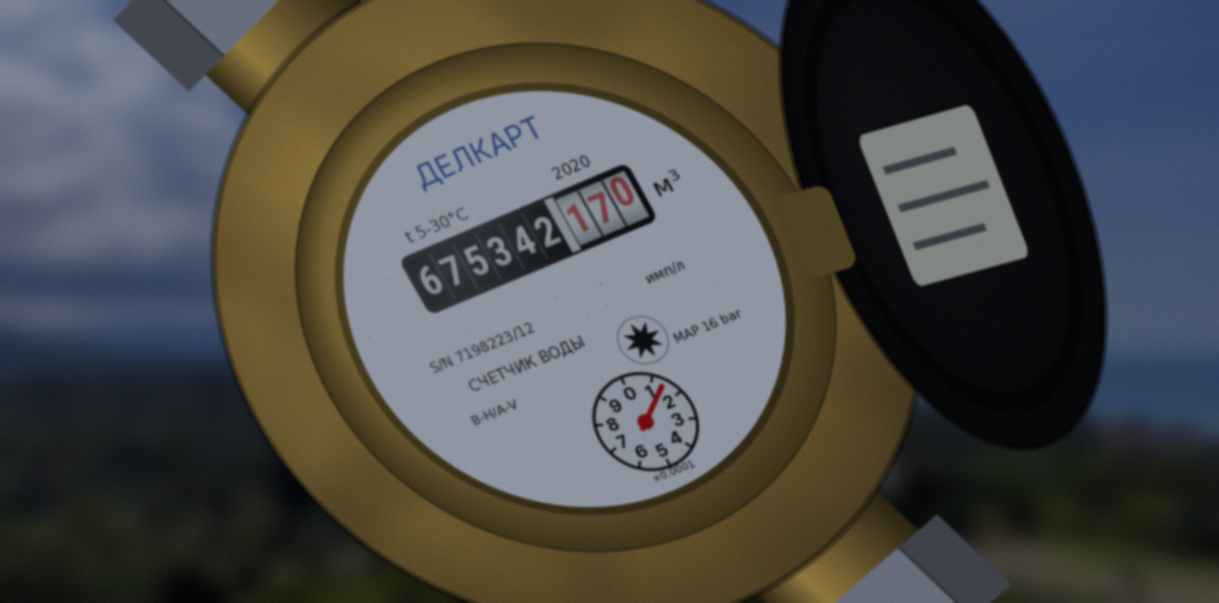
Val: 675342.1701 m³
